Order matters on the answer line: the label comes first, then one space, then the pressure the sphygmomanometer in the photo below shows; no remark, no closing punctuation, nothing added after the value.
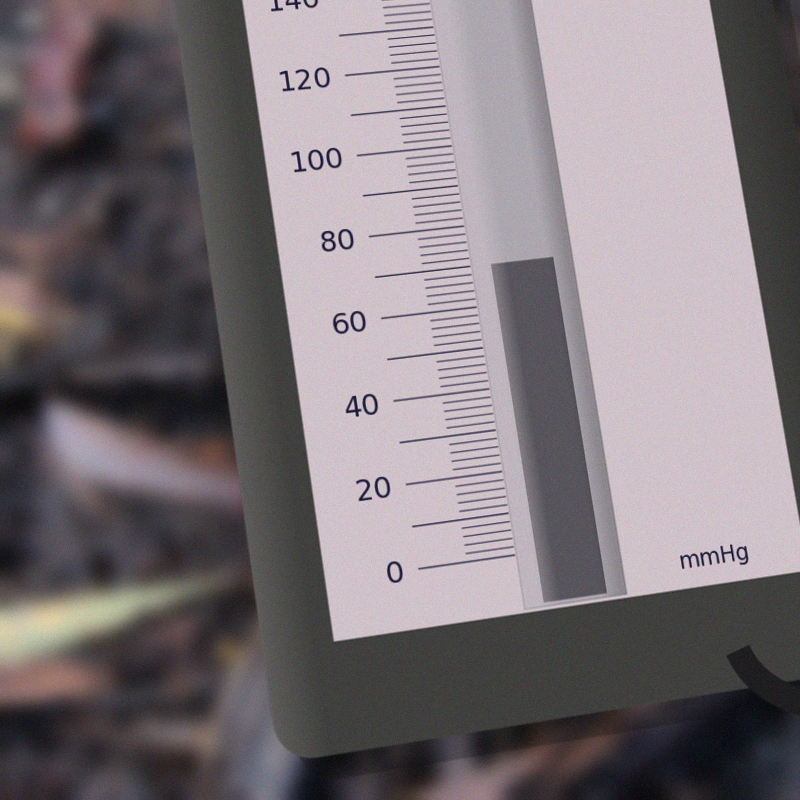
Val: 70 mmHg
